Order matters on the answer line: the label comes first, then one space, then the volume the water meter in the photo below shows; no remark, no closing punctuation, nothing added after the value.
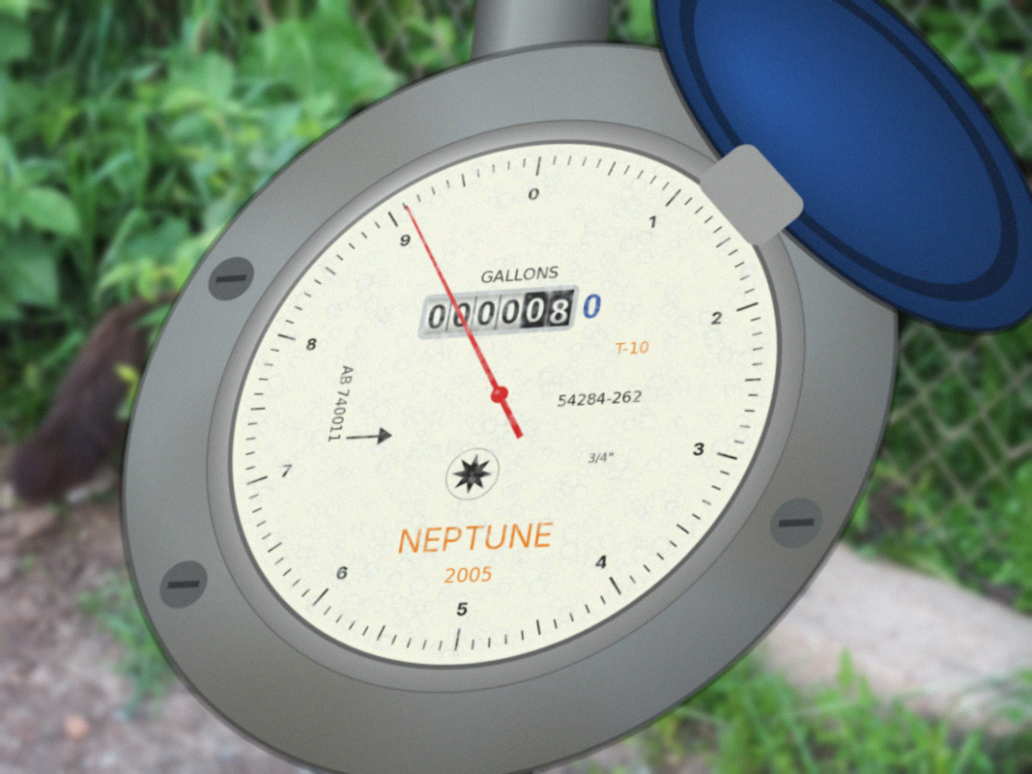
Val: 79.1 gal
